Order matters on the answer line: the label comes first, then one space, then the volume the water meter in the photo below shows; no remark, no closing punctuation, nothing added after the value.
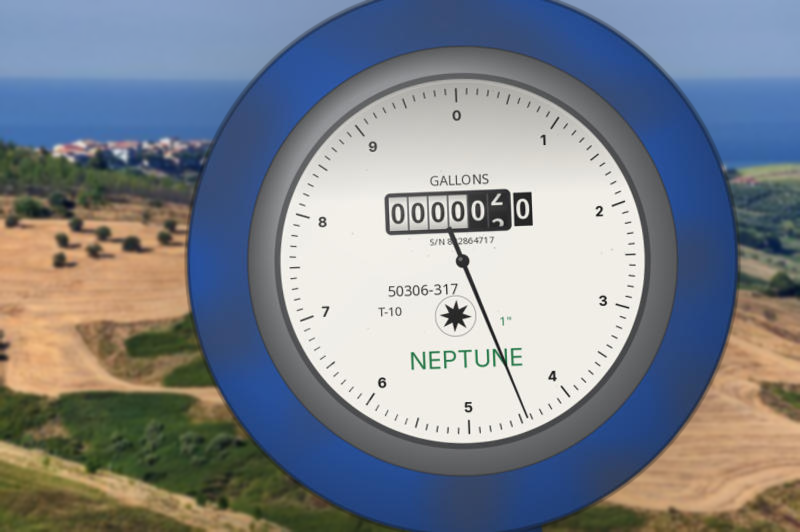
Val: 24.4 gal
